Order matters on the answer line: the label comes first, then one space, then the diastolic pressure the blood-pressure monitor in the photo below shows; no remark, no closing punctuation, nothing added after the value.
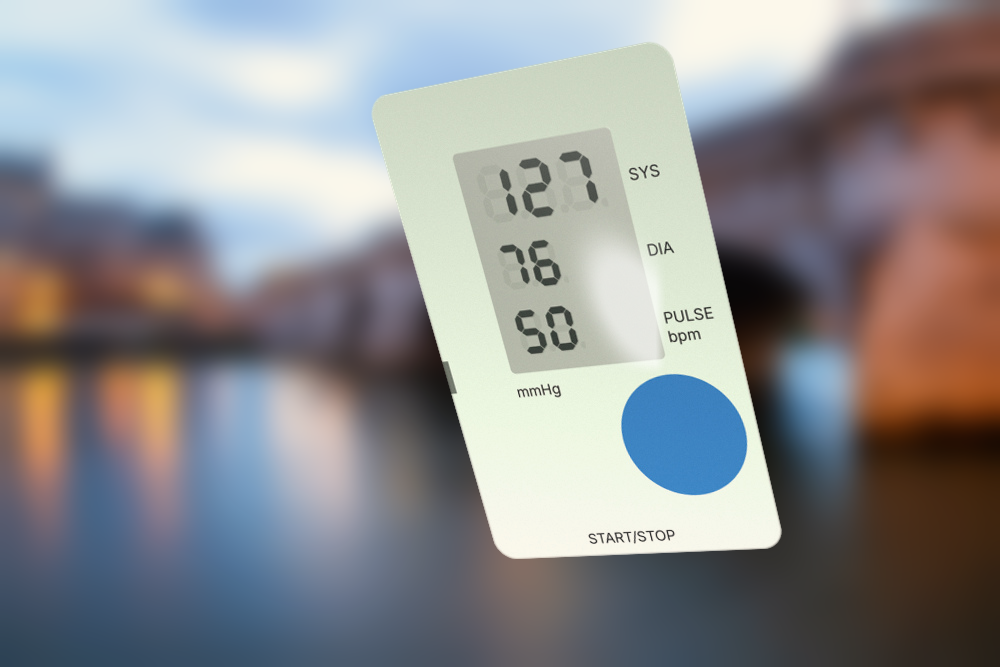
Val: 76 mmHg
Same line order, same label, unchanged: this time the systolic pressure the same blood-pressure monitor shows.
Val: 127 mmHg
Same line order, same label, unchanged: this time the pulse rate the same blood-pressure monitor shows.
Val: 50 bpm
